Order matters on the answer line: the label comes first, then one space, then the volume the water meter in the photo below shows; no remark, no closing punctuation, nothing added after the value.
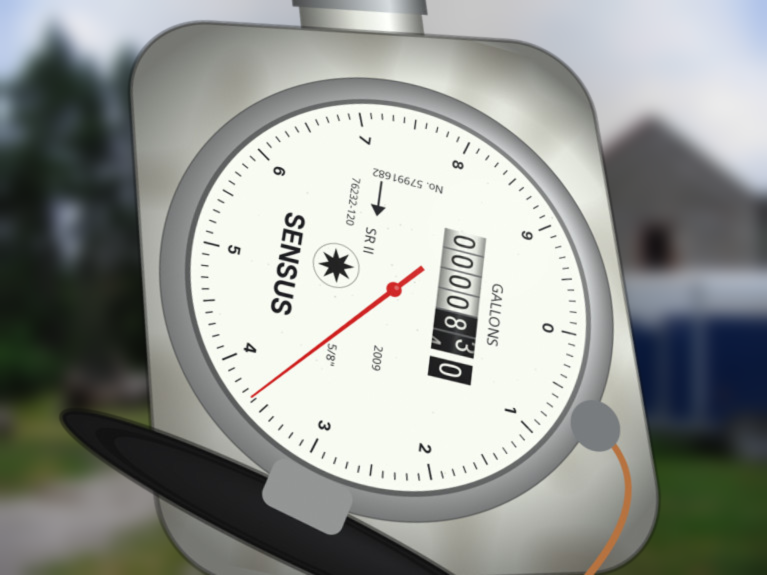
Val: 833.6 gal
